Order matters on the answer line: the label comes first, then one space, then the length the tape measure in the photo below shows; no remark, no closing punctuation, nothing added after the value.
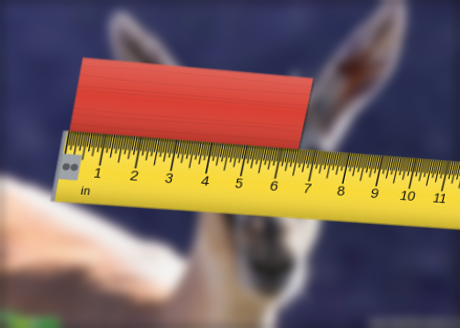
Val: 6.5 in
